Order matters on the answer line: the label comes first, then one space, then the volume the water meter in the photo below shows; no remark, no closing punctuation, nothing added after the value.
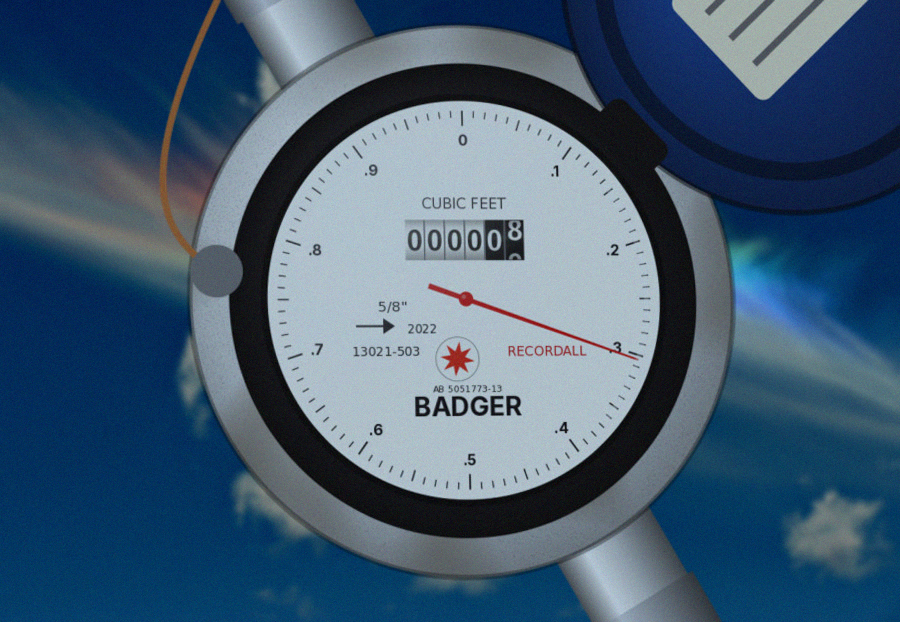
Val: 8.30 ft³
